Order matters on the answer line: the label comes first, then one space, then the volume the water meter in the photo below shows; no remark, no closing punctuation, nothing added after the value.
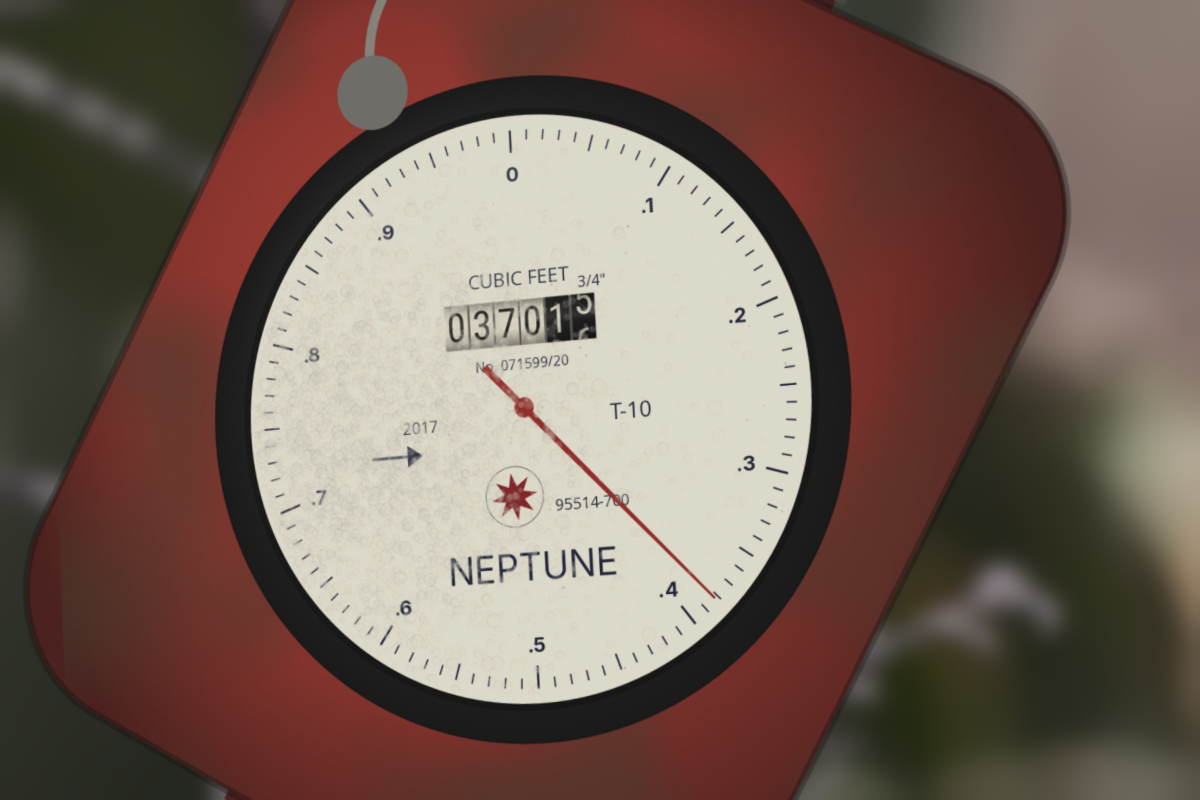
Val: 37015.38 ft³
